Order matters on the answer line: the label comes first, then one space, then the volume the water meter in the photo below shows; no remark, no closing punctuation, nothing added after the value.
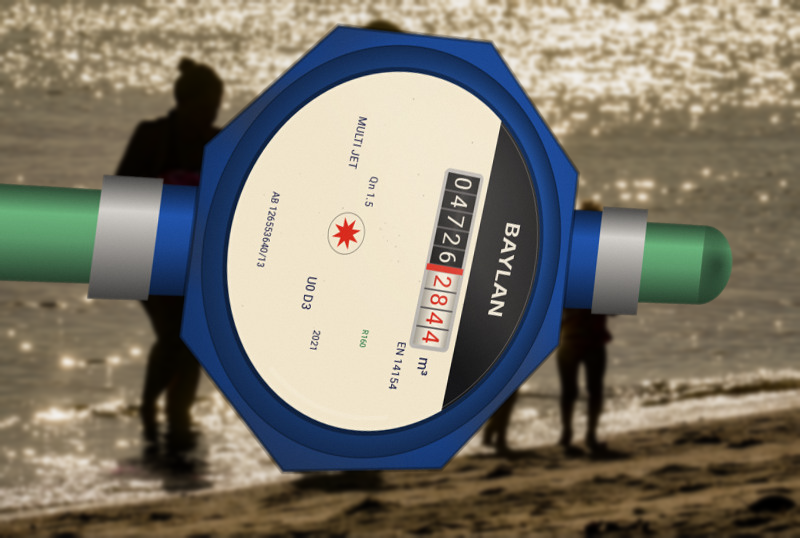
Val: 4726.2844 m³
